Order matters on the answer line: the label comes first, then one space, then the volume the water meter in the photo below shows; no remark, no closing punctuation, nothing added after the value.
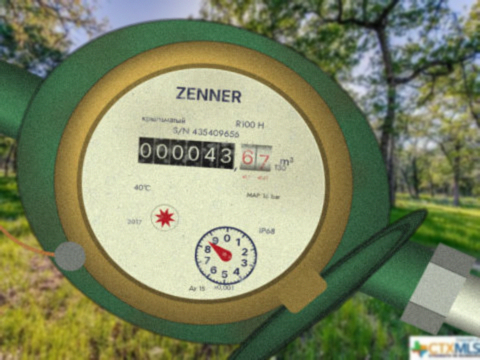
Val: 43.668 m³
